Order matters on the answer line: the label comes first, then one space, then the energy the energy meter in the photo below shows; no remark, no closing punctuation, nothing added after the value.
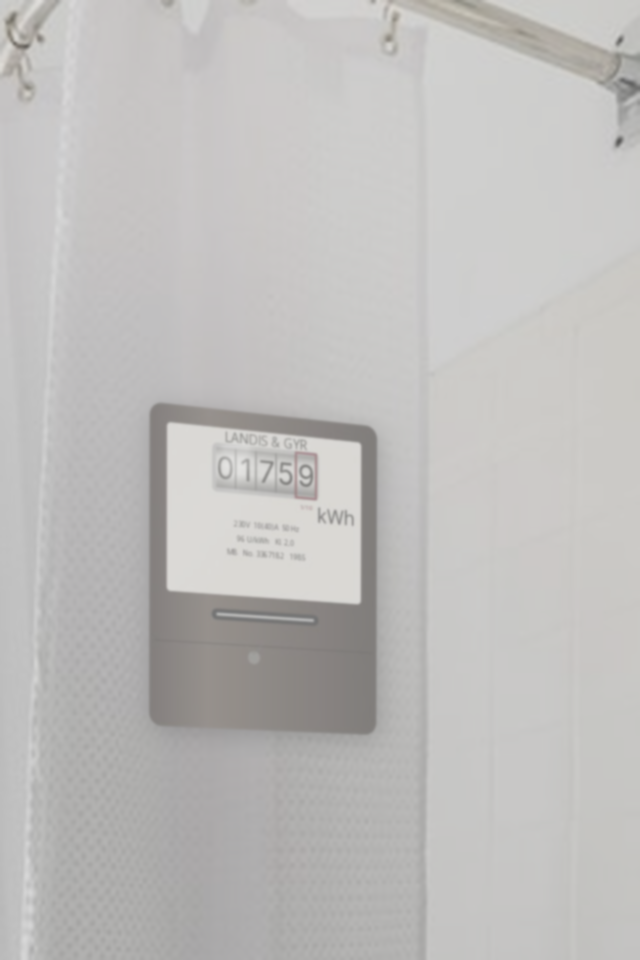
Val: 175.9 kWh
